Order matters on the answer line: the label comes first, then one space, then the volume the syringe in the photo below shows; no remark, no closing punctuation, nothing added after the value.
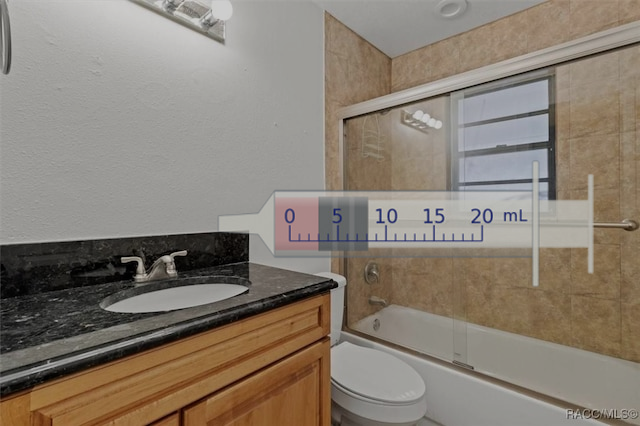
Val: 3 mL
